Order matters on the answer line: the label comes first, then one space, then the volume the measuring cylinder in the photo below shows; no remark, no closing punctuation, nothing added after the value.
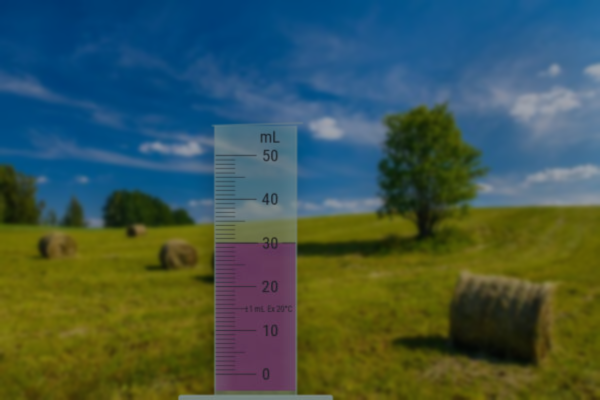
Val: 30 mL
